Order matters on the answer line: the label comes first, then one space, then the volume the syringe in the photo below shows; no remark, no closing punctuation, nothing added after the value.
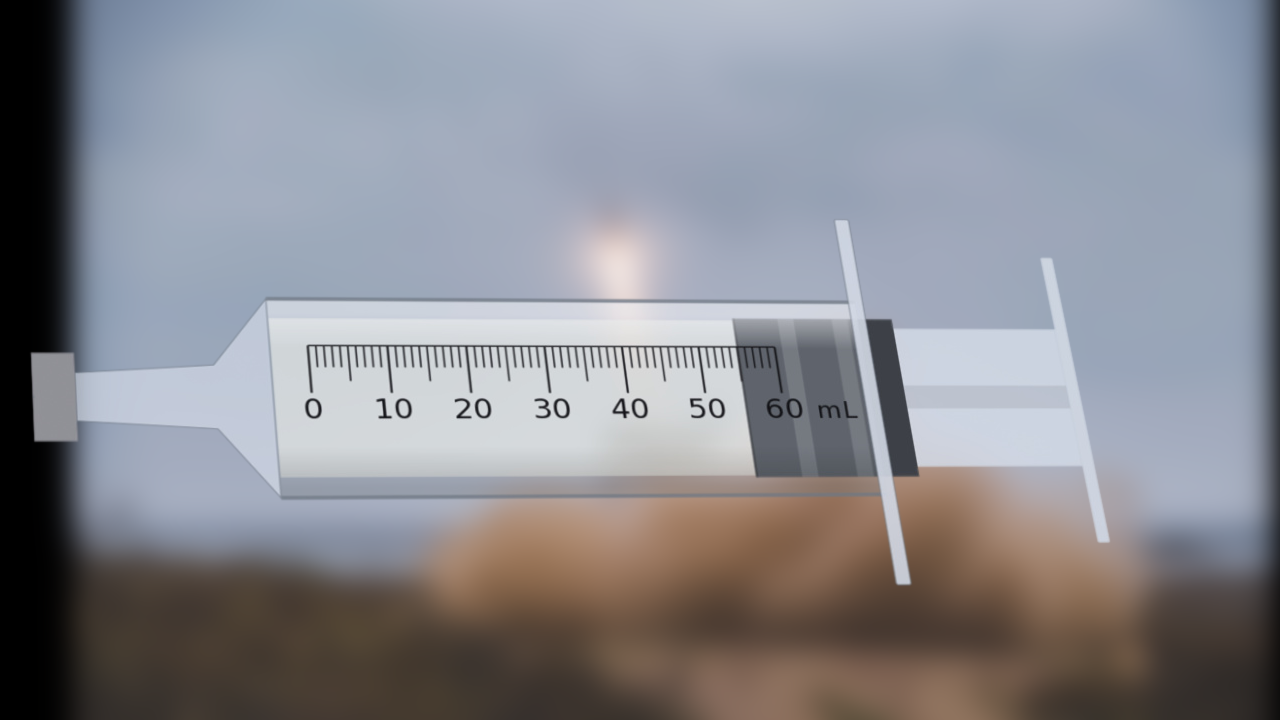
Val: 55 mL
